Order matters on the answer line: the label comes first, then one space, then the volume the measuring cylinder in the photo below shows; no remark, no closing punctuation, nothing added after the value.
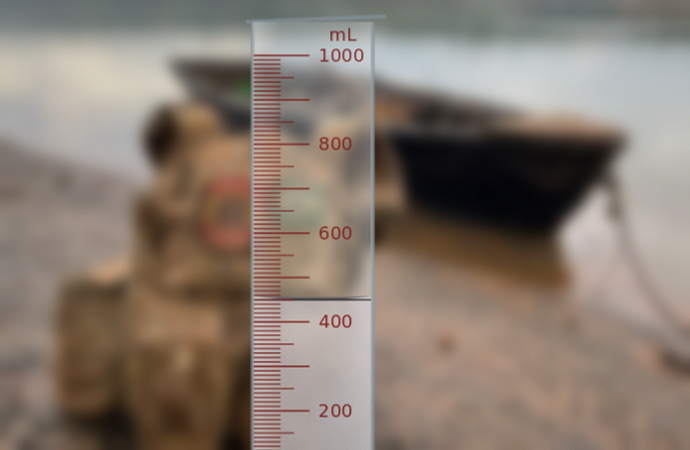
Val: 450 mL
